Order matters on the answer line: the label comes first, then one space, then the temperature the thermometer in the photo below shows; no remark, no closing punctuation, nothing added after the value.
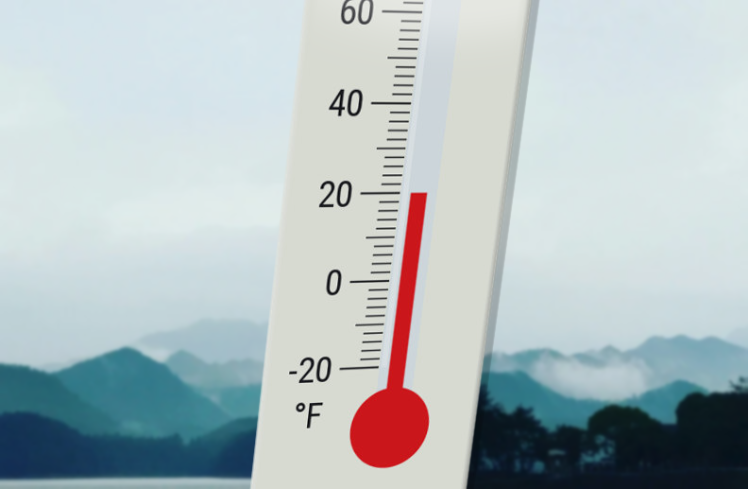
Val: 20 °F
